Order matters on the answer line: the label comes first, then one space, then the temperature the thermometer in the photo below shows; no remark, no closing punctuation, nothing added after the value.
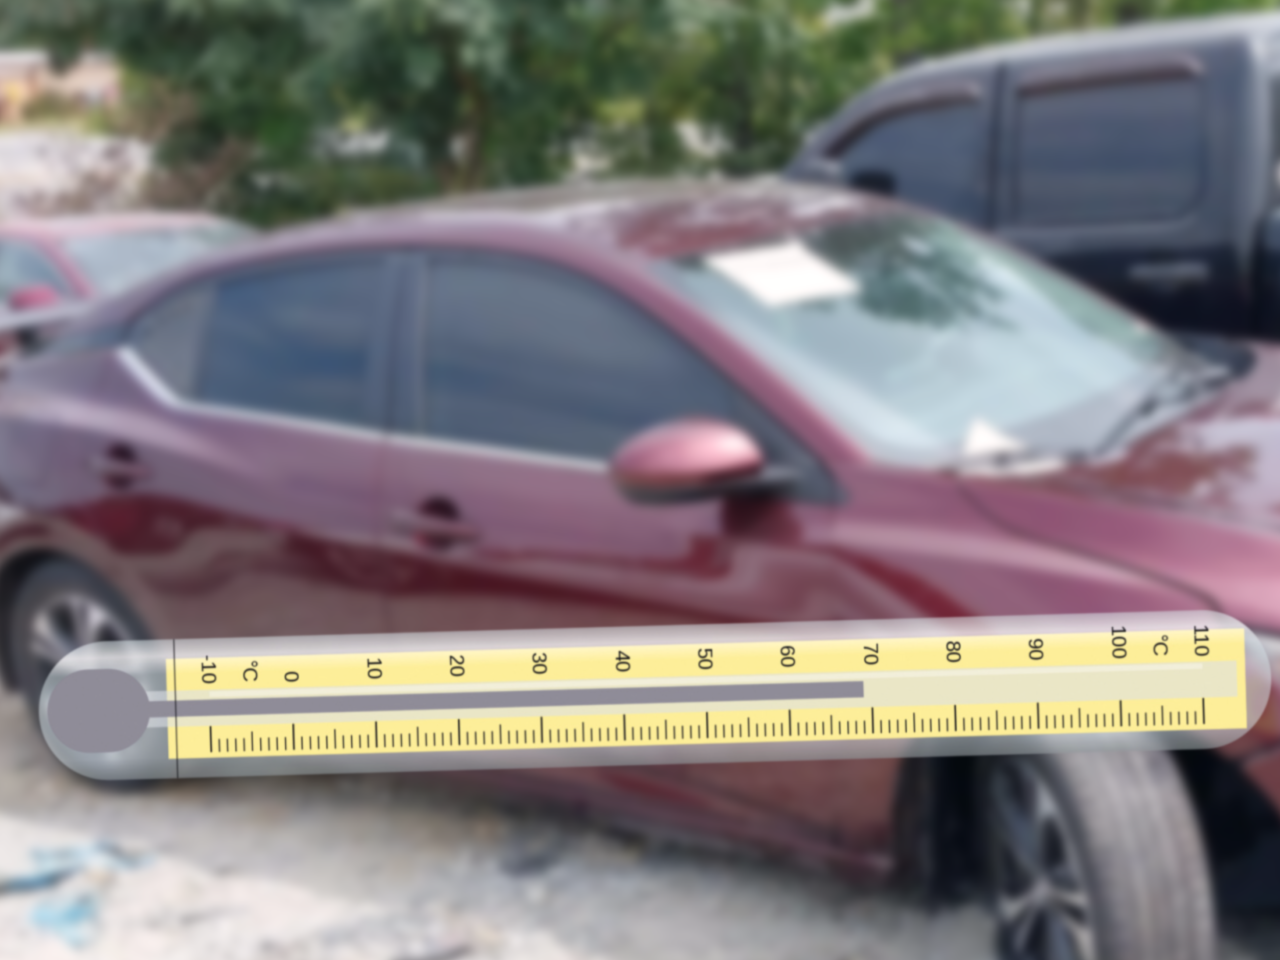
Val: 69 °C
